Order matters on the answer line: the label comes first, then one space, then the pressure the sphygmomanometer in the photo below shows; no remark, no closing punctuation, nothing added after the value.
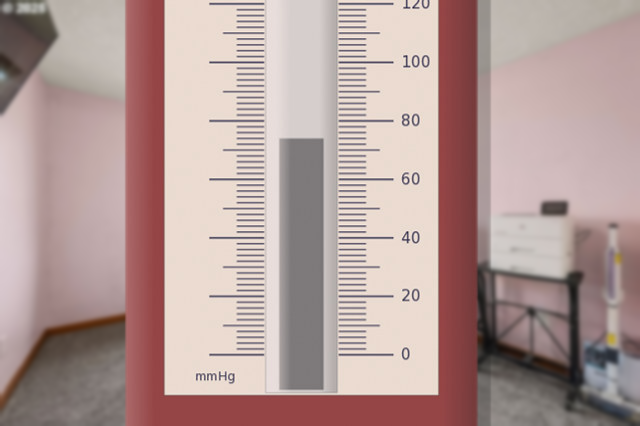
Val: 74 mmHg
